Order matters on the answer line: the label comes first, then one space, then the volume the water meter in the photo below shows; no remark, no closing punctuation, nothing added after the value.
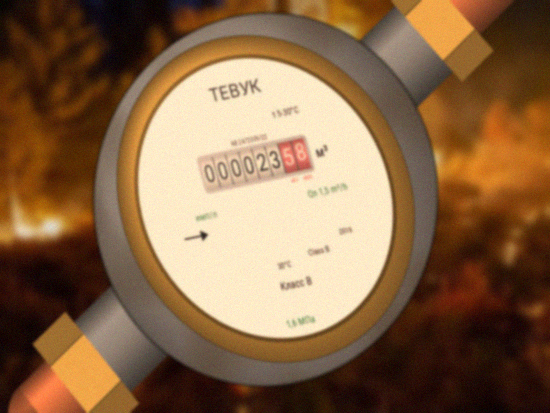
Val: 23.58 m³
